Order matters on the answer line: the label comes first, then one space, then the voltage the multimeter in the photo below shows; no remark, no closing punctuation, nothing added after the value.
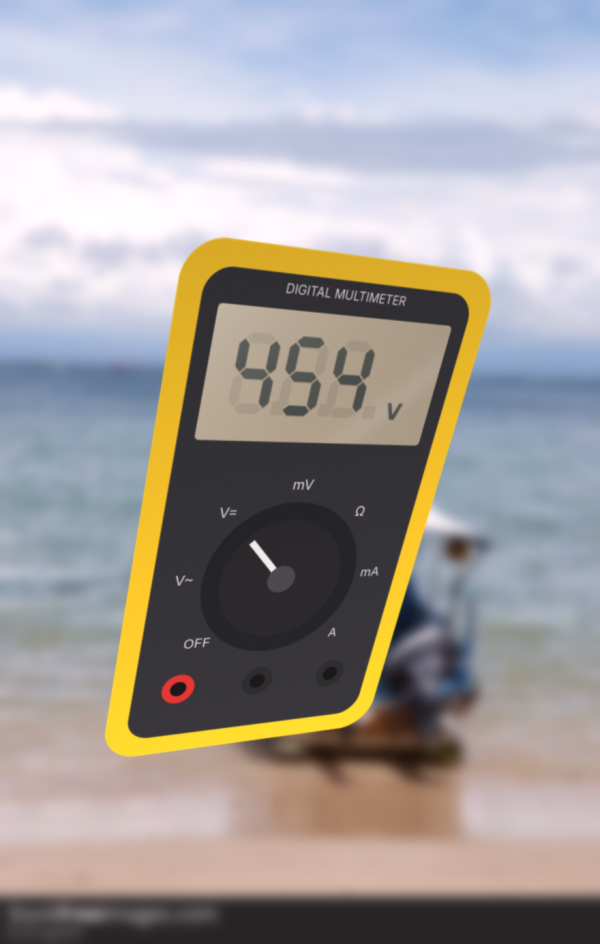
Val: 454 V
